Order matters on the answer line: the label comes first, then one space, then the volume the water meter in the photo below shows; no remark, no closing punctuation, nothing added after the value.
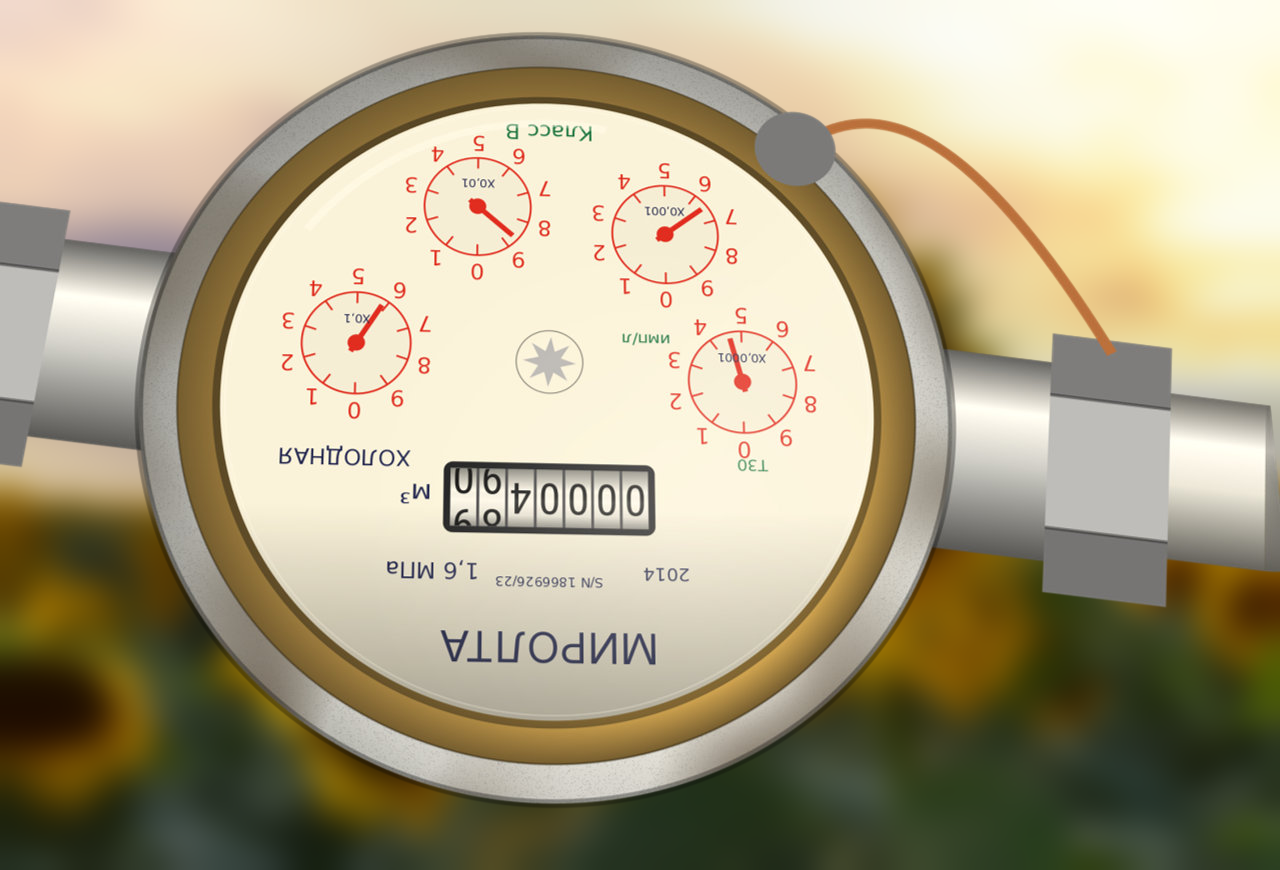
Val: 489.5864 m³
